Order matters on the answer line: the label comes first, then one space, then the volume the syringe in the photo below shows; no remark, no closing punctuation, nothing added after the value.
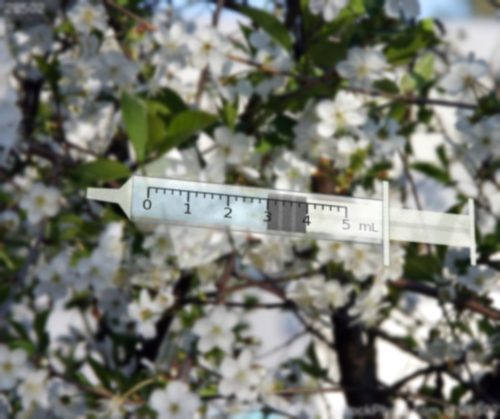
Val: 3 mL
